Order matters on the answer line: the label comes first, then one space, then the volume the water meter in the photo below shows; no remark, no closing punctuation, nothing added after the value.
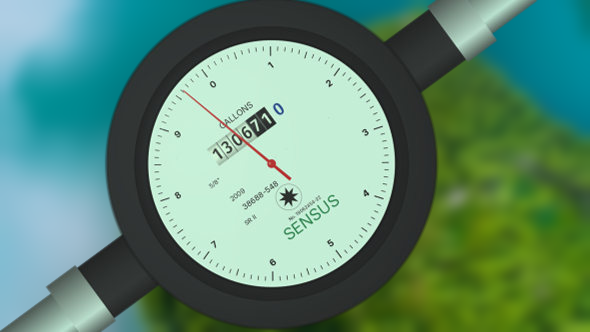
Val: 1306709.6 gal
